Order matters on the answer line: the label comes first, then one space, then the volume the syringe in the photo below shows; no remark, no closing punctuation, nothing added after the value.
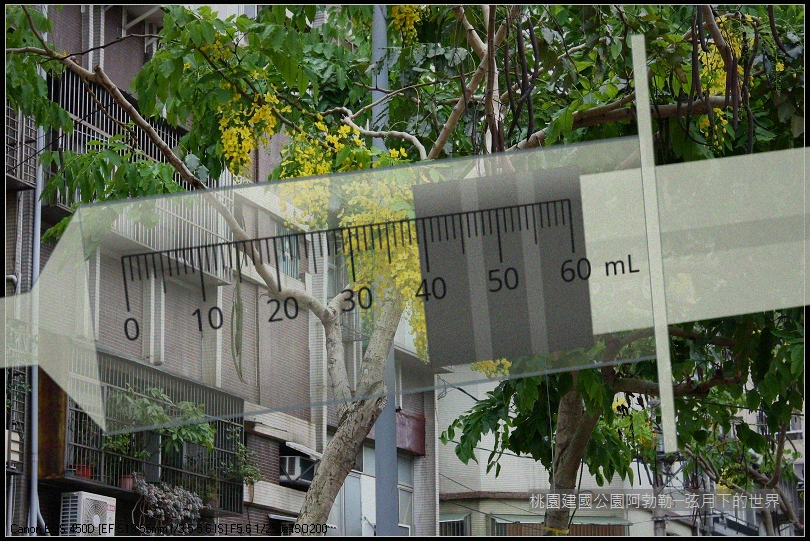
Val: 39 mL
